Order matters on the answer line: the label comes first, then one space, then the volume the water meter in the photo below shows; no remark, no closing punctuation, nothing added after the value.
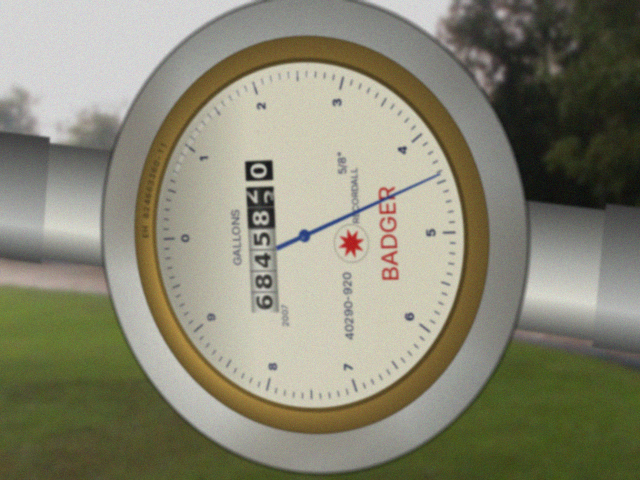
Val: 6845824.4 gal
